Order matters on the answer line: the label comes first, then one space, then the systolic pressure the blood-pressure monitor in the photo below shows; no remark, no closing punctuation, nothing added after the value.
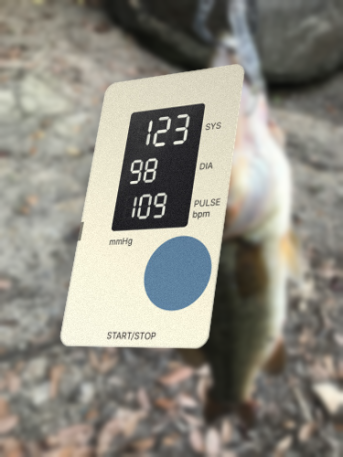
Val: 123 mmHg
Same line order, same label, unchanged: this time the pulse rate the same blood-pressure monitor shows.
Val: 109 bpm
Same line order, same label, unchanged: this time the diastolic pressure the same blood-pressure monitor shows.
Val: 98 mmHg
